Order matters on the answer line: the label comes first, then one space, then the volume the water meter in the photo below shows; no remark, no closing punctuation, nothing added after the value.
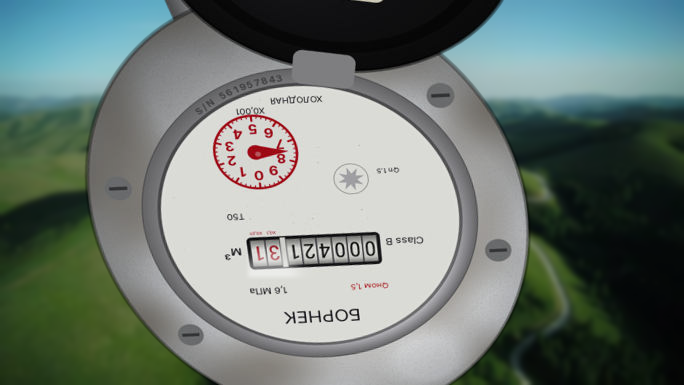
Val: 421.317 m³
